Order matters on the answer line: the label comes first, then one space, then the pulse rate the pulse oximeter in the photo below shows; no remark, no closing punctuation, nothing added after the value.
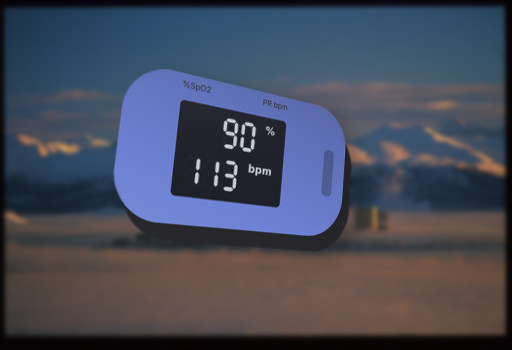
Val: 113 bpm
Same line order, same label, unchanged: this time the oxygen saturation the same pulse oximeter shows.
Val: 90 %
